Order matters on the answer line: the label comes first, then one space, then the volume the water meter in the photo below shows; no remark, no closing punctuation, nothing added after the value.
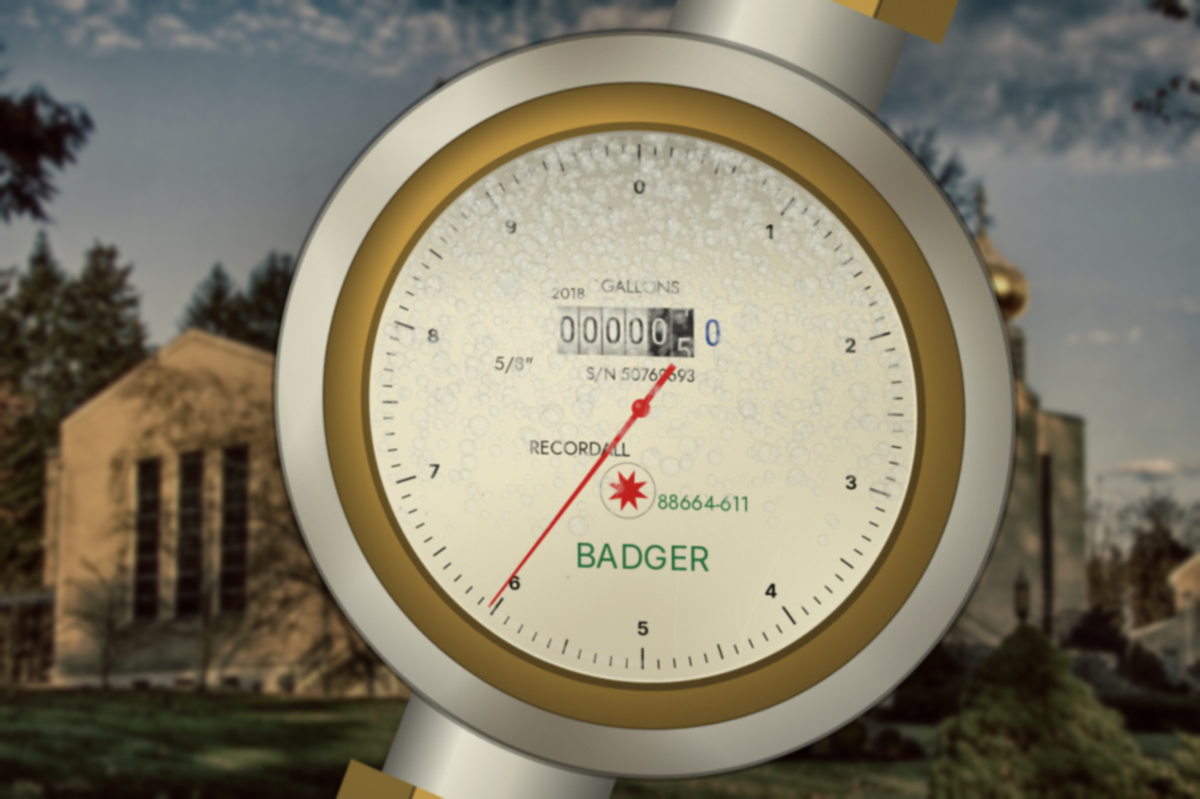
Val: 46.0 gal
